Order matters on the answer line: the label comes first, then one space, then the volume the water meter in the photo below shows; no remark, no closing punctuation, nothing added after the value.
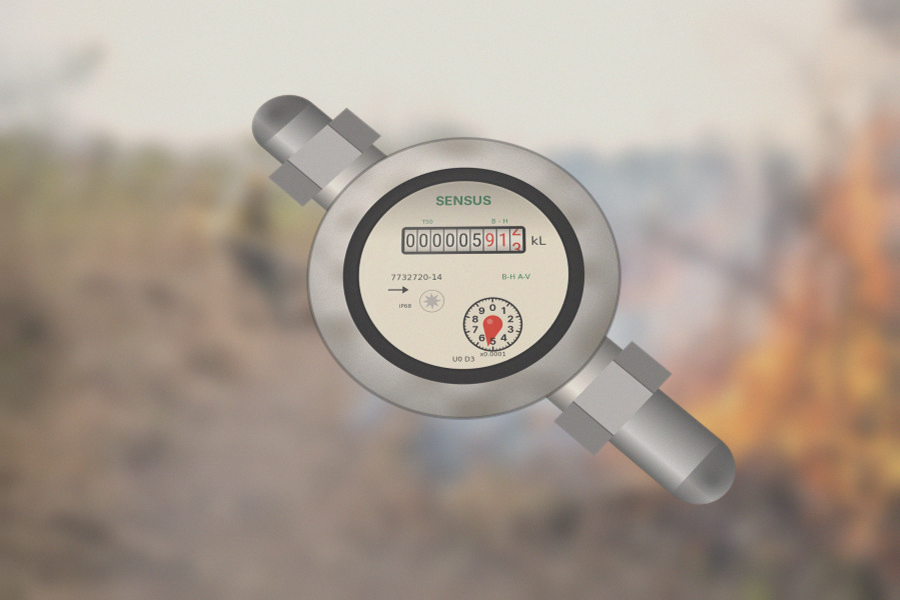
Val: 5.9125 kL
